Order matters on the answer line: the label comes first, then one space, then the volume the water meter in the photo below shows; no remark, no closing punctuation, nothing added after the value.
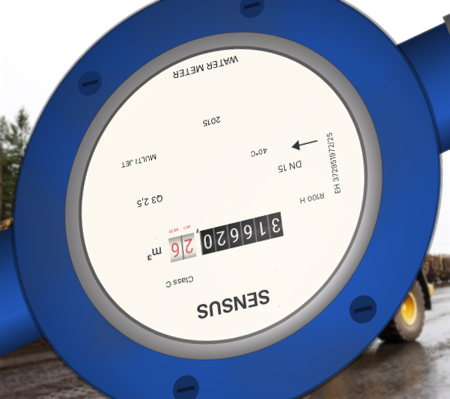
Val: 316620.26 m³
